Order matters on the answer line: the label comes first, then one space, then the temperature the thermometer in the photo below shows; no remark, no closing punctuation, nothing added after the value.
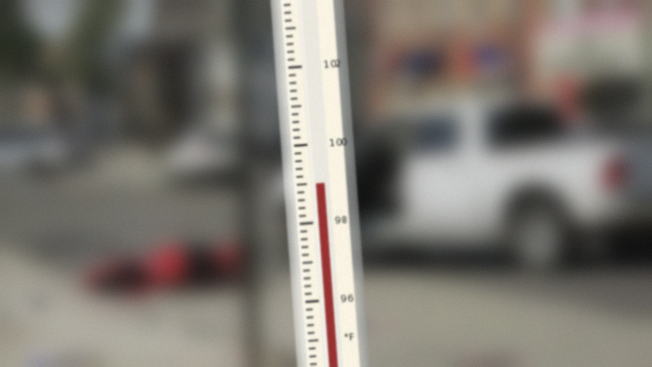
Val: 99 °F
